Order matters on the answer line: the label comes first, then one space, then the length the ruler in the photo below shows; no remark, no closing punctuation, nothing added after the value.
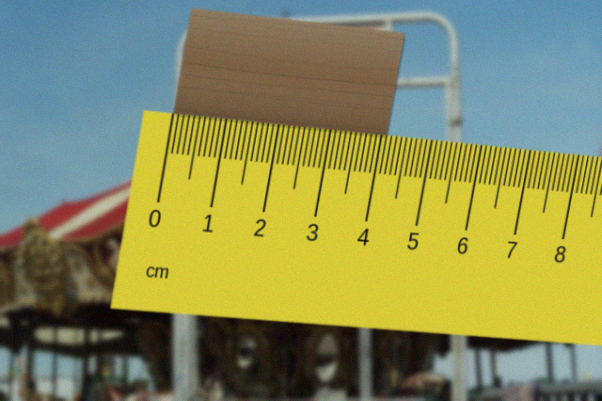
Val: 4.1 cm
